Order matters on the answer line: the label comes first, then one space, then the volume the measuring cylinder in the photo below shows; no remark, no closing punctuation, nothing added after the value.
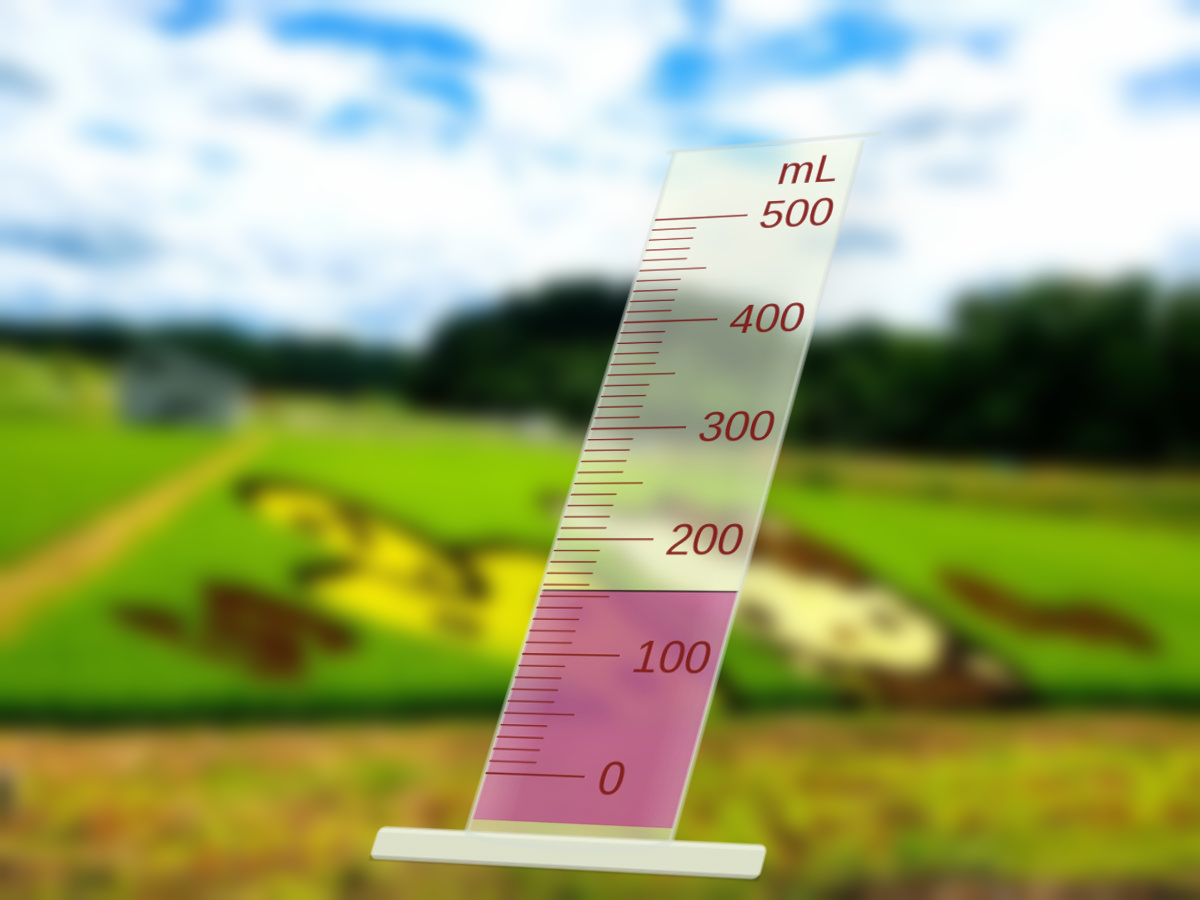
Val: 155 mL
